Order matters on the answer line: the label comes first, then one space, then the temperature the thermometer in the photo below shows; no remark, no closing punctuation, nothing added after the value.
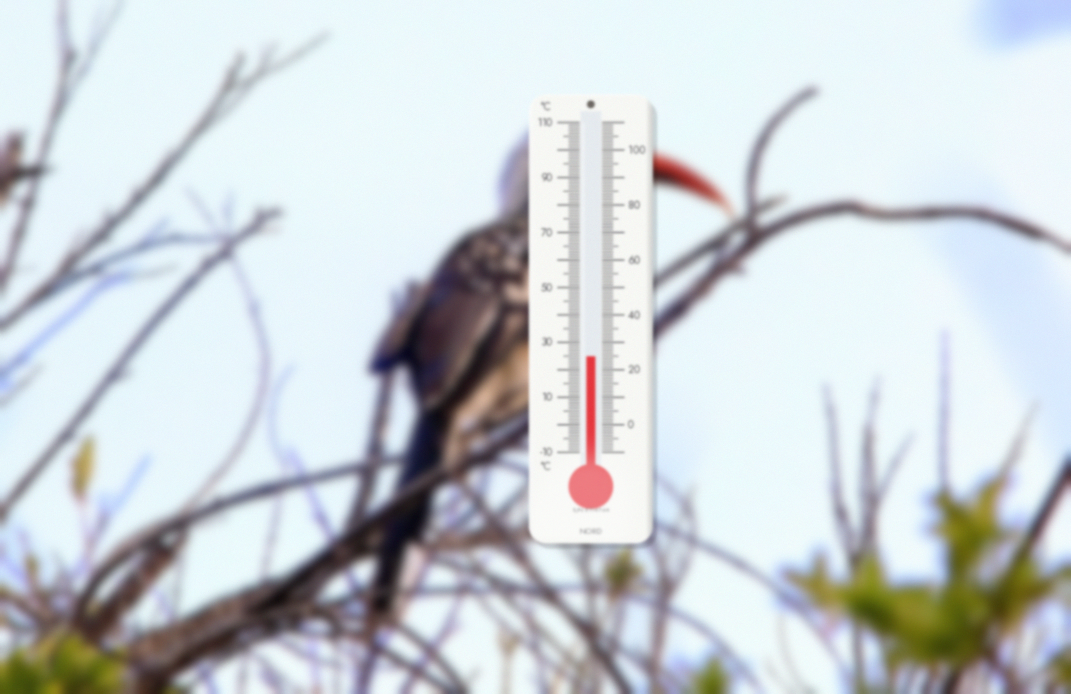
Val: 25 °C
